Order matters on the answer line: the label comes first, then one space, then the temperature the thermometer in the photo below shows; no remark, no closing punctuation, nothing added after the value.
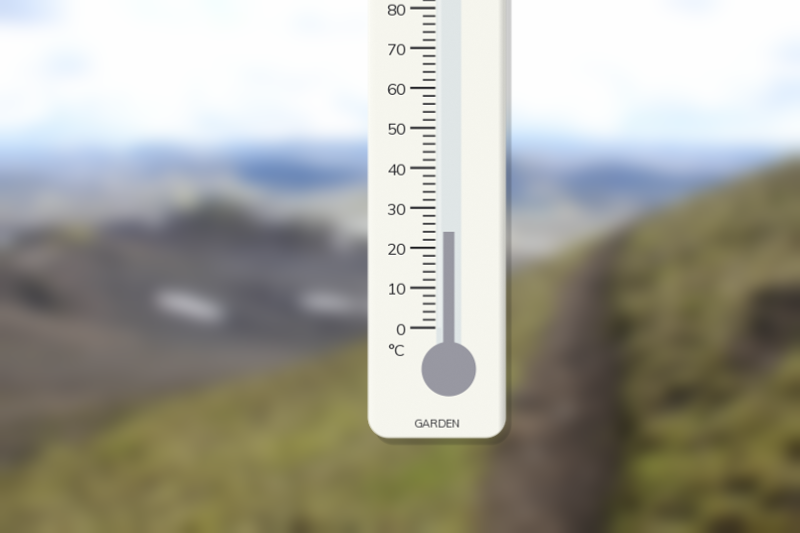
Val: 24 °C
